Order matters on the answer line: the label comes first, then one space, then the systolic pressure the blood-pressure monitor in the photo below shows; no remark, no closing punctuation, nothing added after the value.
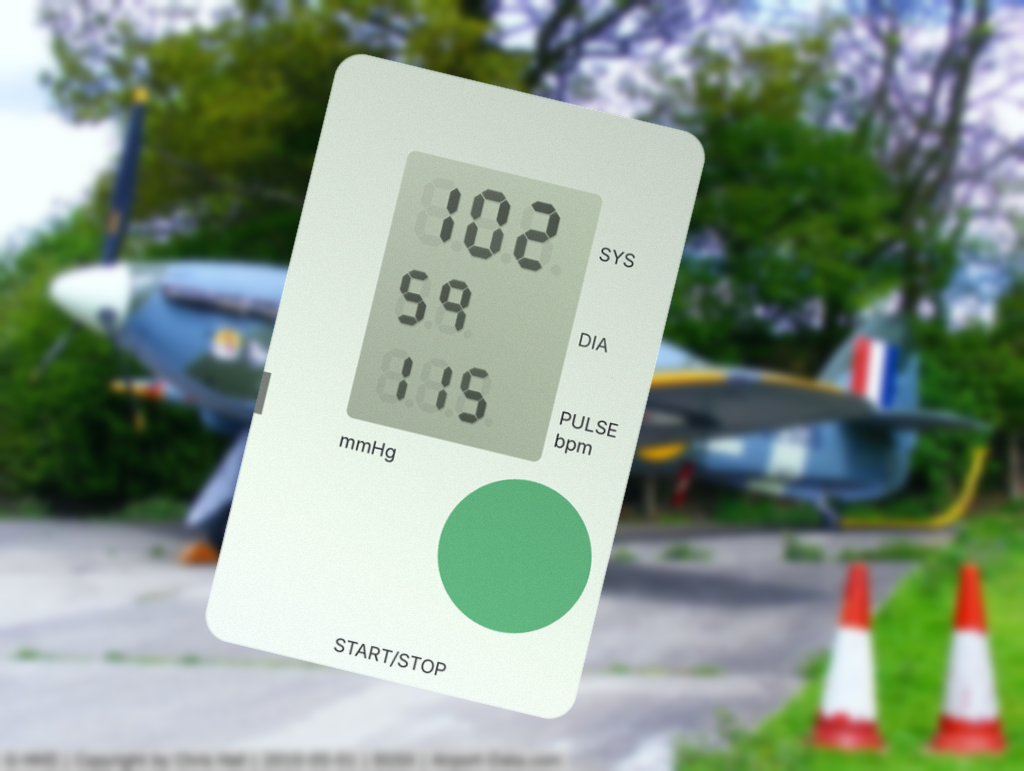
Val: 102 mmHg
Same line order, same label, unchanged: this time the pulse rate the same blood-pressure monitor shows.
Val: 115 bpm
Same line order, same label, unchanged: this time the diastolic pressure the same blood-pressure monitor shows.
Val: 59 mmHg
